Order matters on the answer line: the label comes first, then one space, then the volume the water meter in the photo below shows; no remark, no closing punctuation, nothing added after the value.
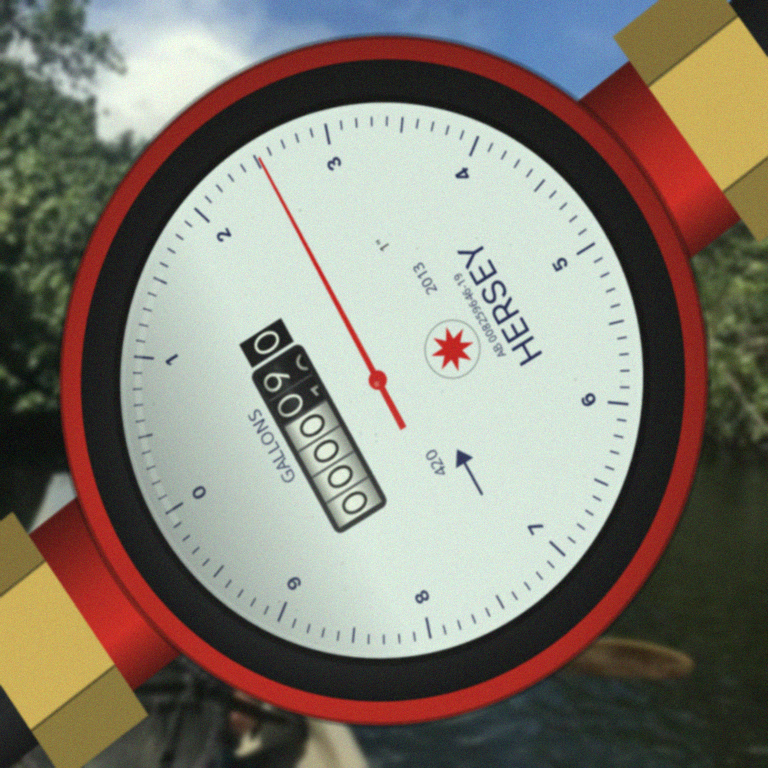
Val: 92.5 gal
